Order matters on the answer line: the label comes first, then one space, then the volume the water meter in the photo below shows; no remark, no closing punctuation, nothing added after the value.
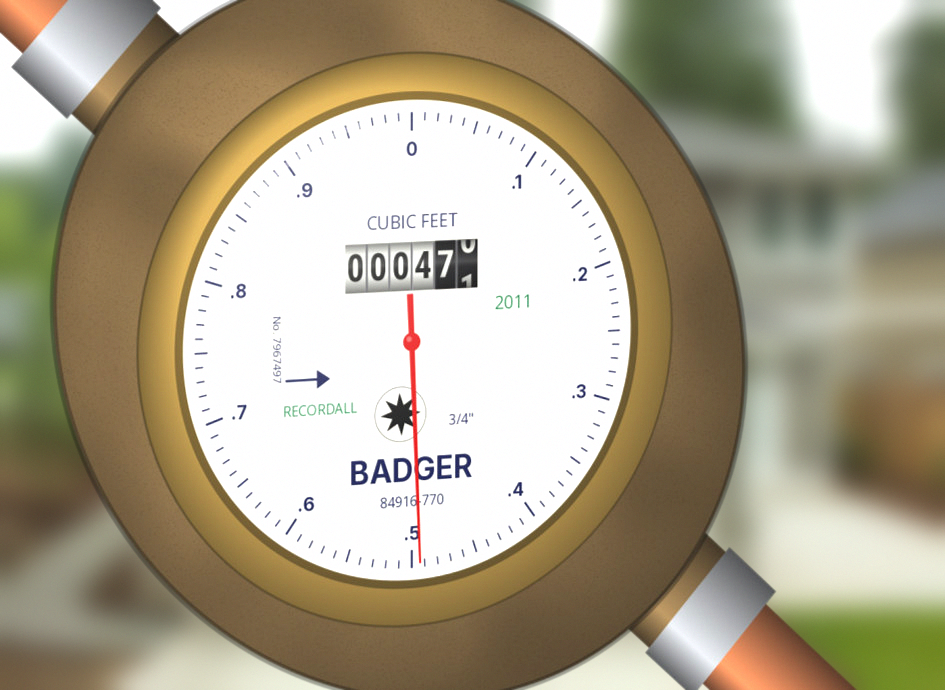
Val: 470.49 ft³
